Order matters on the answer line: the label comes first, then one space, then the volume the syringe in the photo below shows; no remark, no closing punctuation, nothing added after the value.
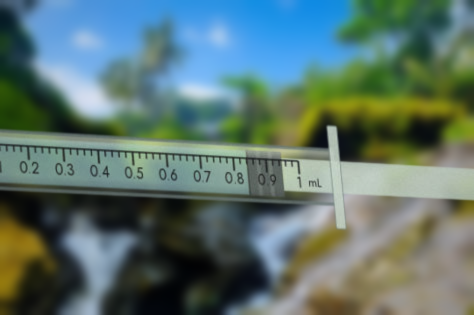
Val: 0.84 mL
